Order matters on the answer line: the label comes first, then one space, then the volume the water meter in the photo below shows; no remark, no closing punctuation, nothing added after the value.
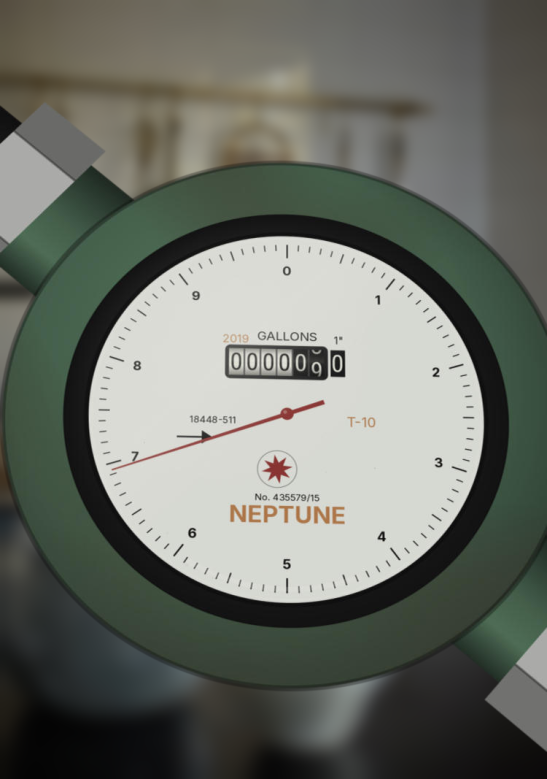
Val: 86.9 gal
